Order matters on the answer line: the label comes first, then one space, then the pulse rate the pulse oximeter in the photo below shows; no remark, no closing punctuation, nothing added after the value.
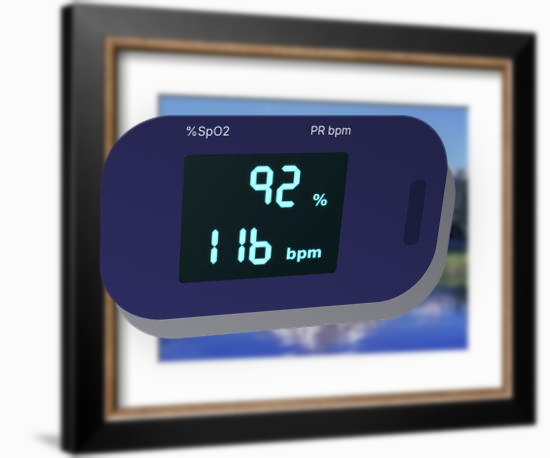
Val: 116 bpm
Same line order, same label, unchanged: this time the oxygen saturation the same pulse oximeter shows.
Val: 92 %
